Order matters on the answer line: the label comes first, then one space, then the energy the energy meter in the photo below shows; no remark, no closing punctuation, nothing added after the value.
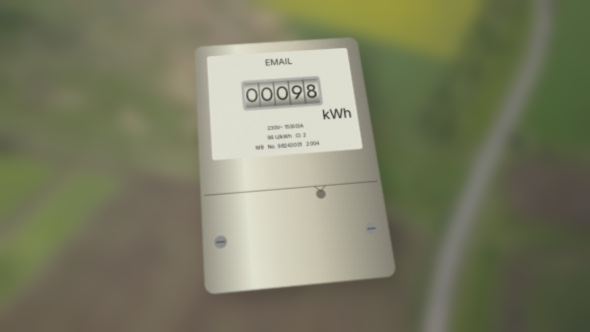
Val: 98 kWh
